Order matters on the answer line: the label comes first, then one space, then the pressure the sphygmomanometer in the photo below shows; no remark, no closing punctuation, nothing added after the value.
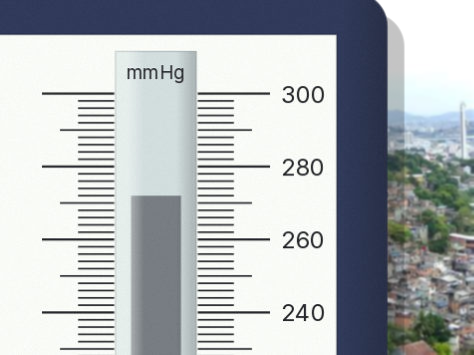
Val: 272 mmHg
